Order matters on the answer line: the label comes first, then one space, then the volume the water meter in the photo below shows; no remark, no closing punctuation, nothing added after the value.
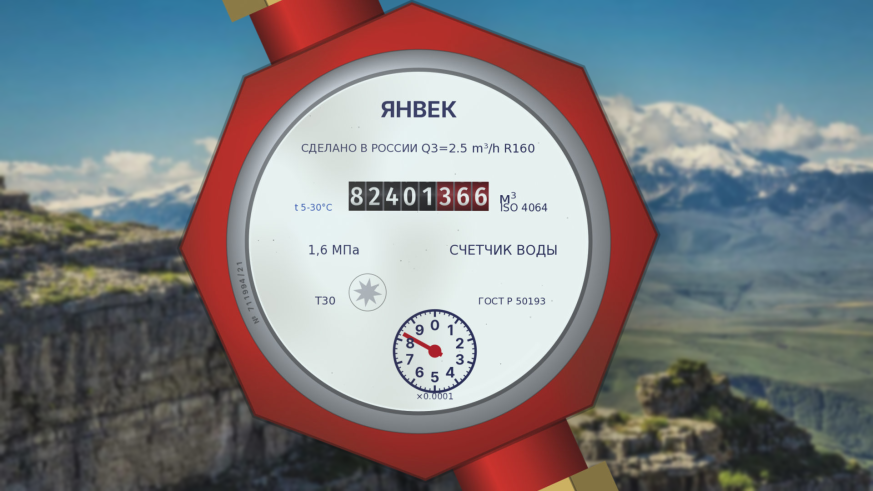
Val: 82401.3668 m³
